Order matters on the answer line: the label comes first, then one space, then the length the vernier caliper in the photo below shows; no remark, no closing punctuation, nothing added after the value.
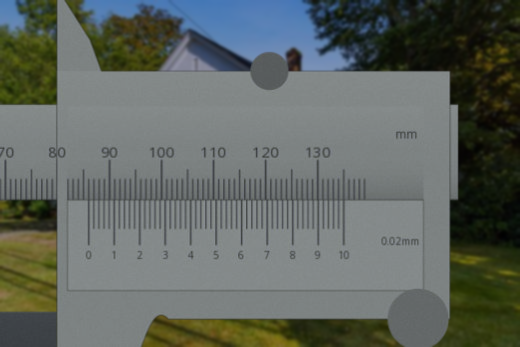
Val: 86.0 mm
